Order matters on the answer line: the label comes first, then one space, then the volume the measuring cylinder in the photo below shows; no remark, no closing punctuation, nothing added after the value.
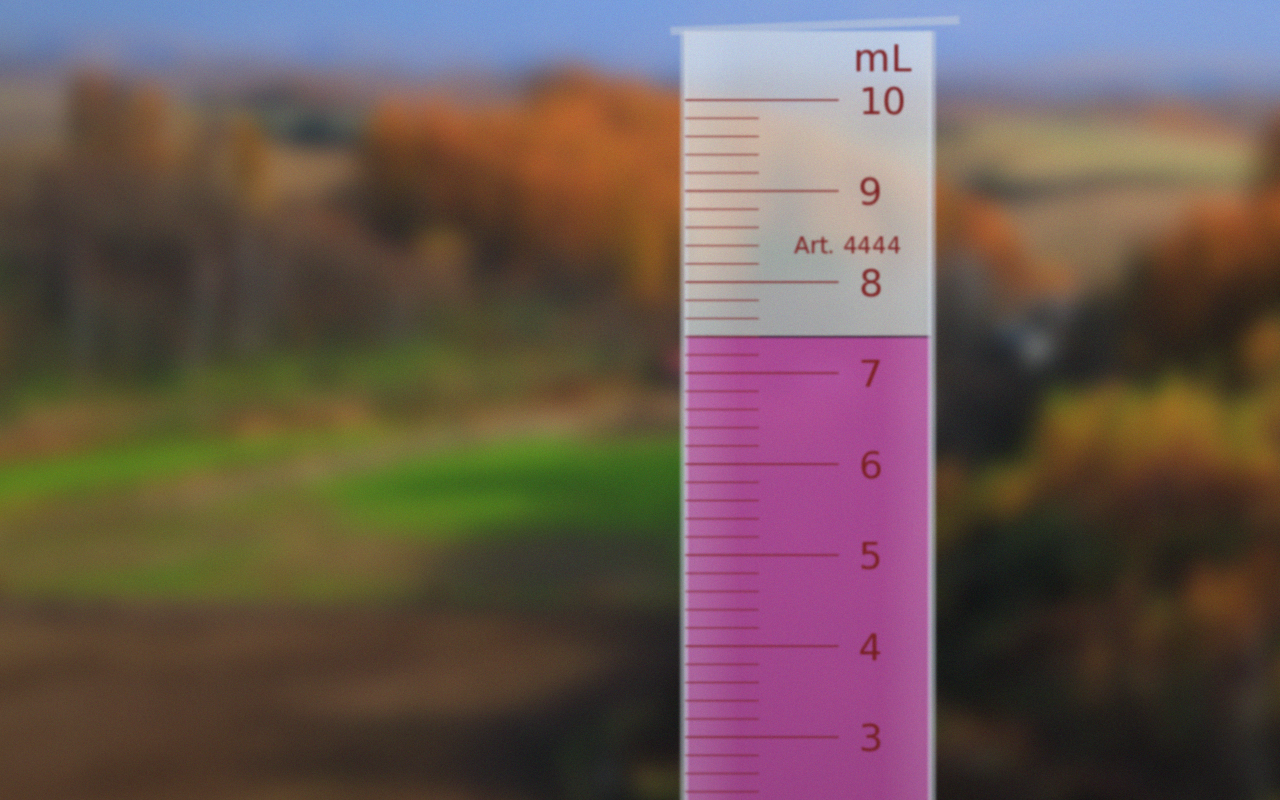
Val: 7.4 mL
